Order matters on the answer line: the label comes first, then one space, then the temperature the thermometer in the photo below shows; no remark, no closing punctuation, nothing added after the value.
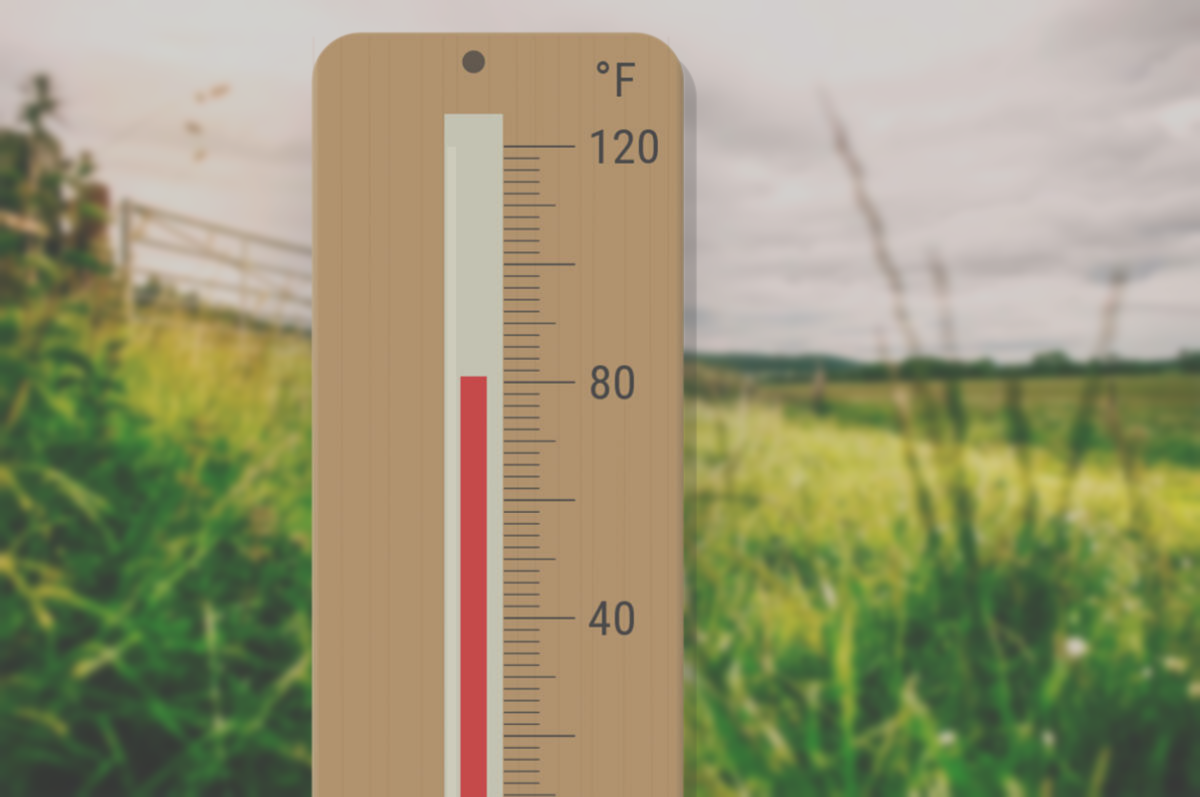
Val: 81 °F
